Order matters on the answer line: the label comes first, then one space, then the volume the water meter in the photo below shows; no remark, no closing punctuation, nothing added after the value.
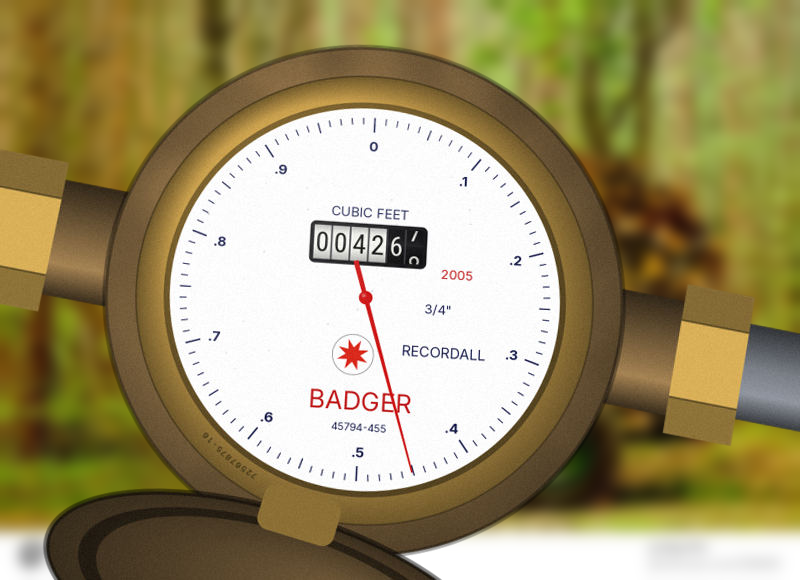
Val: 4267.45 ft³
